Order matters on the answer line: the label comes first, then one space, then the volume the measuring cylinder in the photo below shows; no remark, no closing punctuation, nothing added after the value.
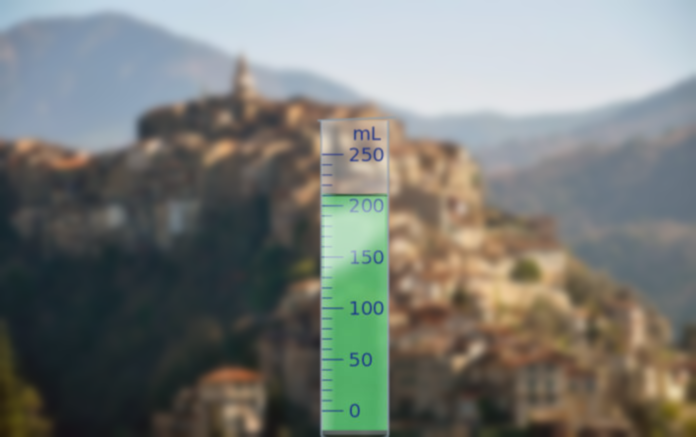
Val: 210 mL
